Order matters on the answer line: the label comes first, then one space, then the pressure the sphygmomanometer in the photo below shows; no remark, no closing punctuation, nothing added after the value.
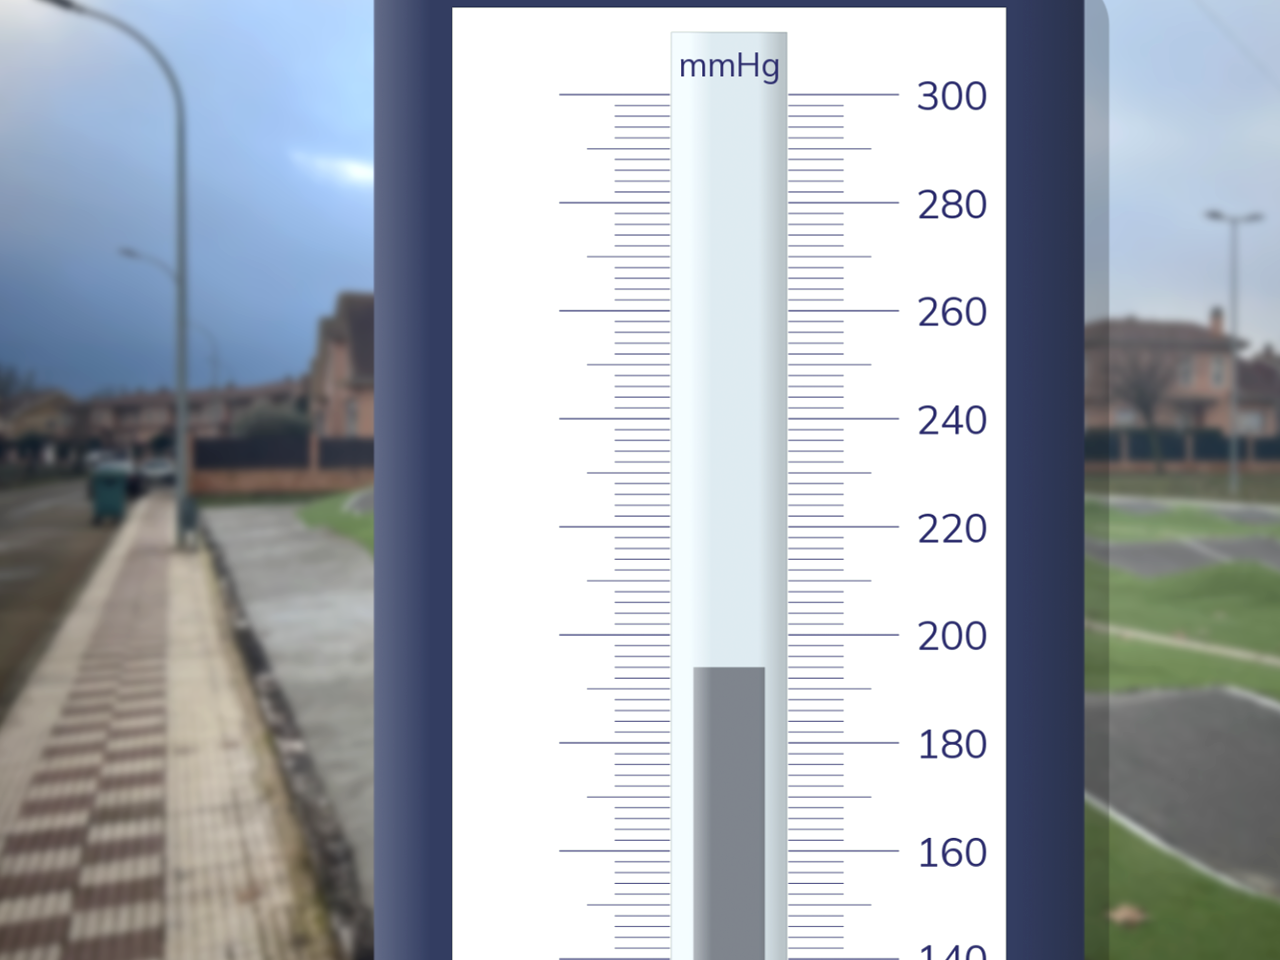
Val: 194 mmHg
